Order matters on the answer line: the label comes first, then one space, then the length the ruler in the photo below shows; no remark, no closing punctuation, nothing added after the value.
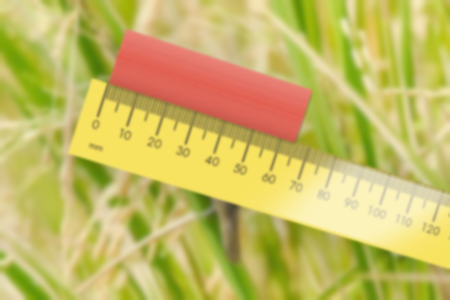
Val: 65 mm
